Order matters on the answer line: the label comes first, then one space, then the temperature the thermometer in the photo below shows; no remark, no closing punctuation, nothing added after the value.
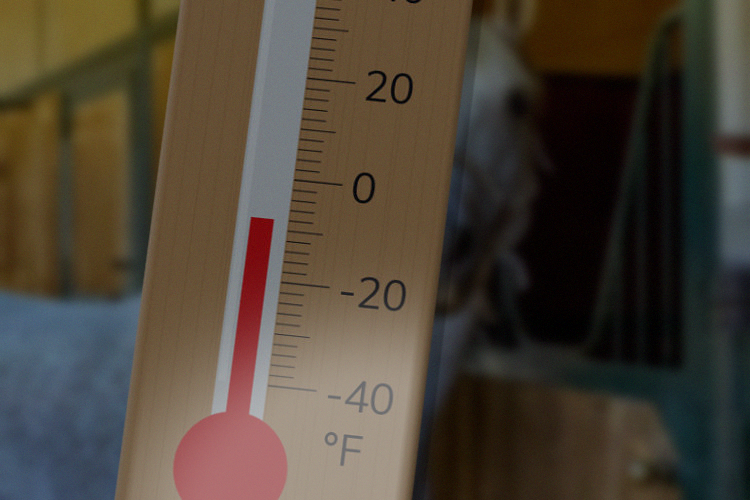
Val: -8 °F
